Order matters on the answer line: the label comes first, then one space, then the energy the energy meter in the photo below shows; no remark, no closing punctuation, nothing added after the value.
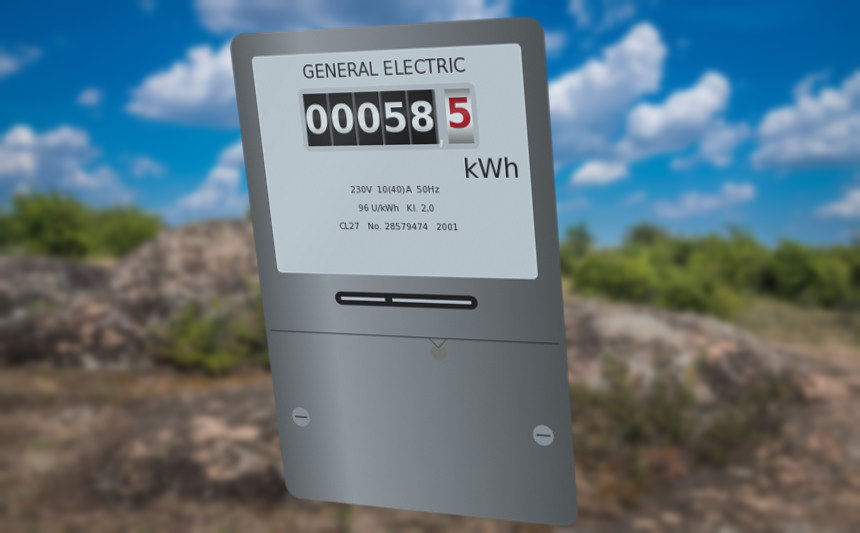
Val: 58.5 kWh
